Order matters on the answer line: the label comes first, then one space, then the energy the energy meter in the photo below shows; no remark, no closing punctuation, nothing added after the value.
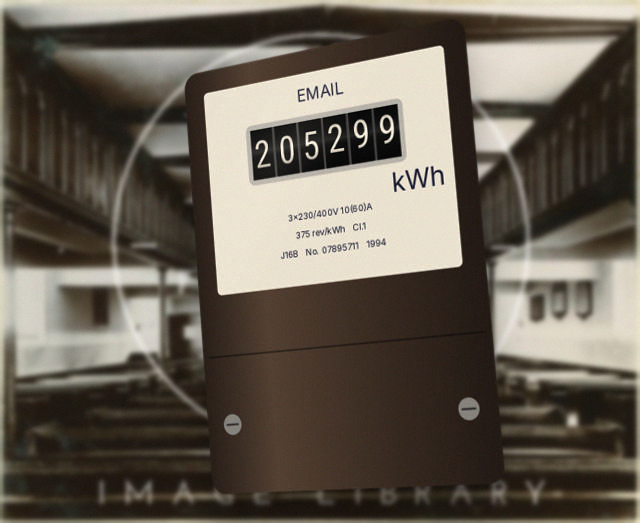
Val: 205299 kWh
